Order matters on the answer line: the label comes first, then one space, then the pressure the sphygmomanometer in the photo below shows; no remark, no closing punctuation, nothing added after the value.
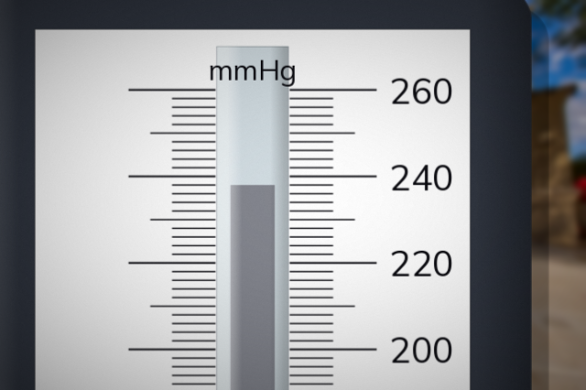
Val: 238 mmHg
